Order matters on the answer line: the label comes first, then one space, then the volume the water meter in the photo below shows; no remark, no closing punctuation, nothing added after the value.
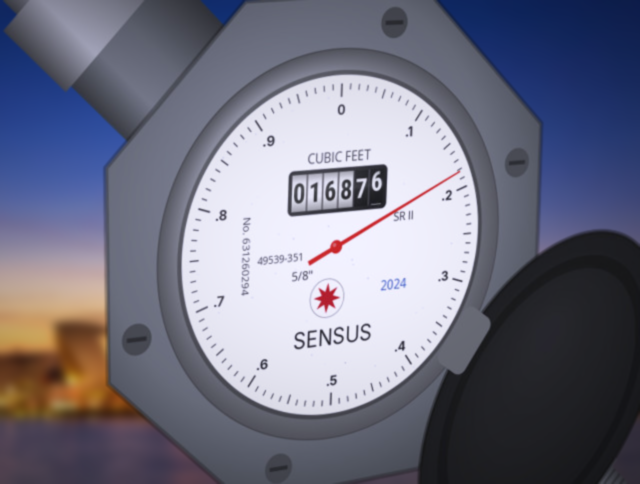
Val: 16876.18 ft³
